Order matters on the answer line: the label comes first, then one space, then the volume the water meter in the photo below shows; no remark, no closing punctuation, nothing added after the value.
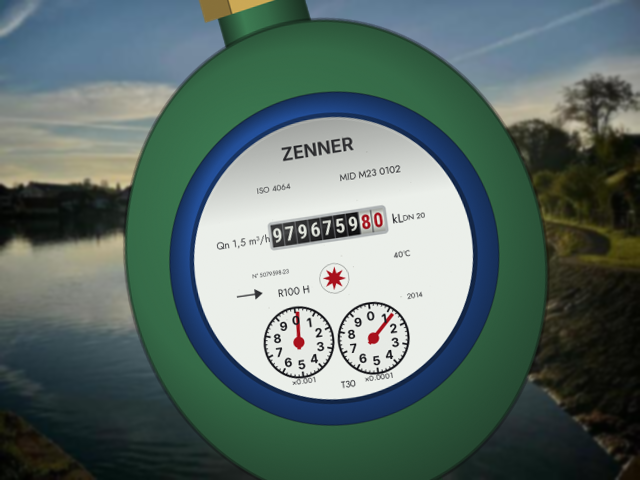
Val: 9796759.8001 kL
